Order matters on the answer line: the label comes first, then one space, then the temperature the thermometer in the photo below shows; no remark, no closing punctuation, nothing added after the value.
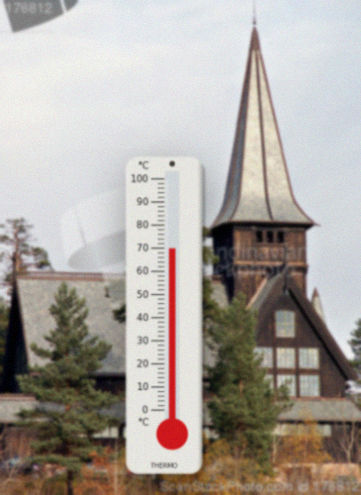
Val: 70 °C
